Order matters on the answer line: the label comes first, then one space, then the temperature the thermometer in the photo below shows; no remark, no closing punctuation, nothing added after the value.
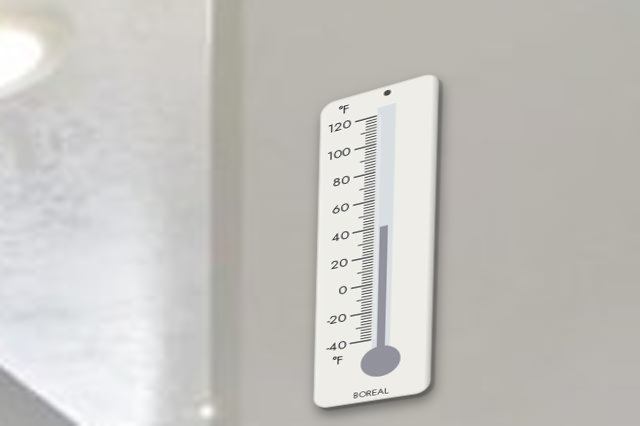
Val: 40 °F
